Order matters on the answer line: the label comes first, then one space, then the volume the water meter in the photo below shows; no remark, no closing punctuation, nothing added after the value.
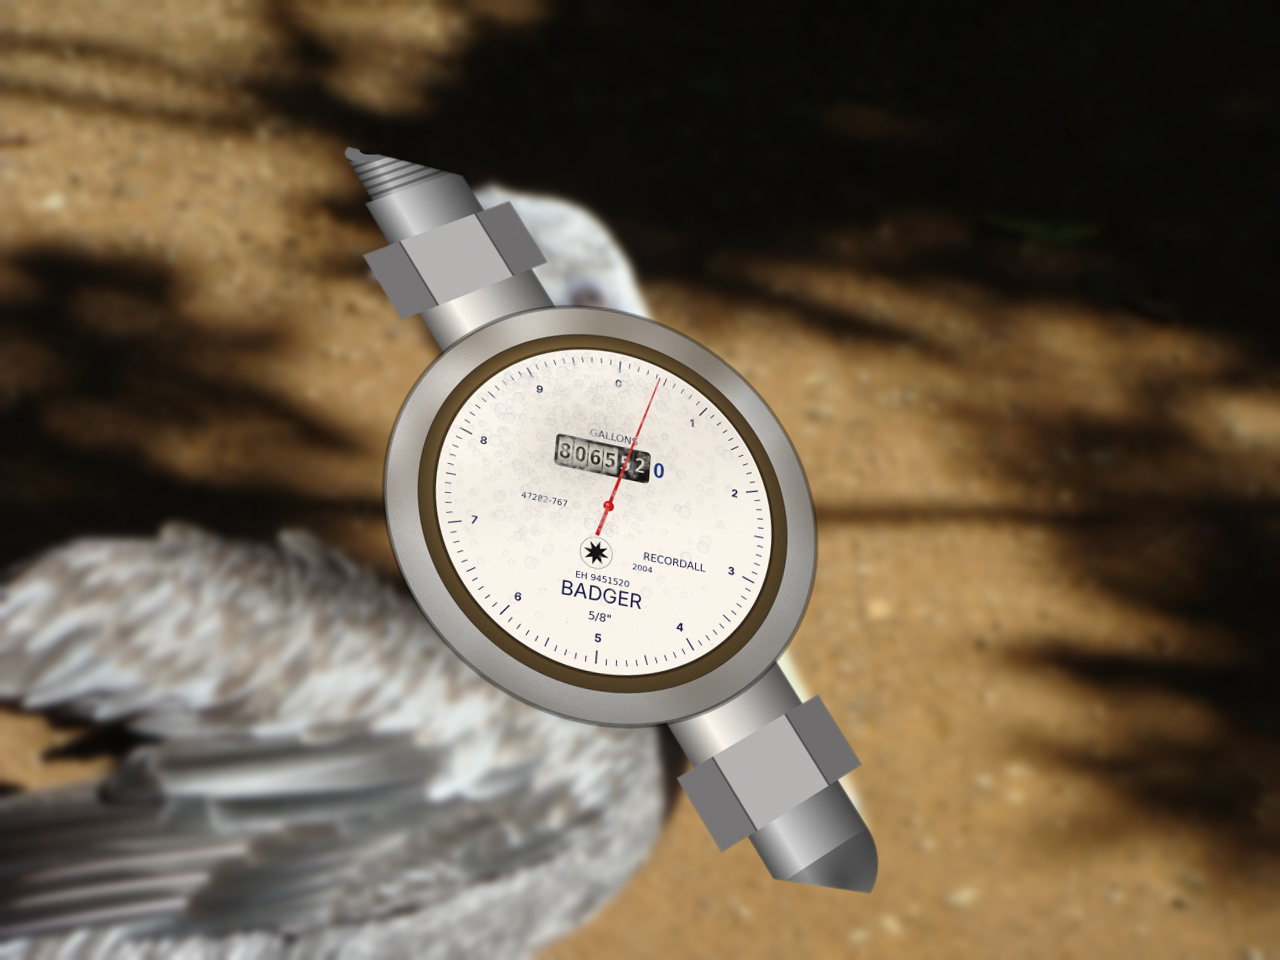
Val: 8065520.4 gal
